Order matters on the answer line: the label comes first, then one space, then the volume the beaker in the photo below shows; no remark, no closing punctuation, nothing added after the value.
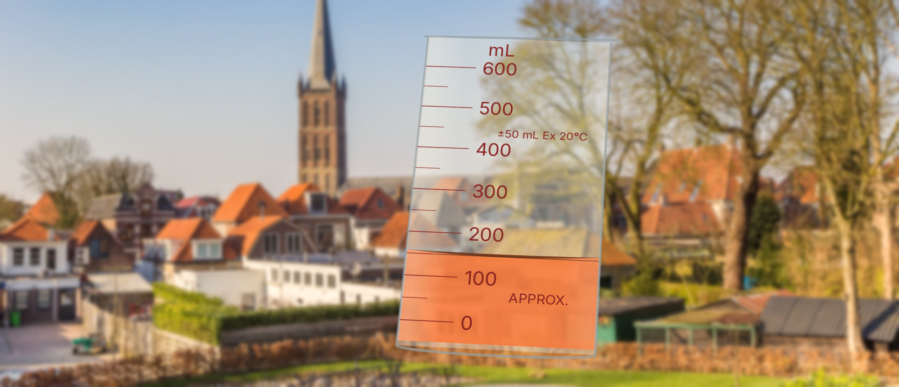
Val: 150 mL
